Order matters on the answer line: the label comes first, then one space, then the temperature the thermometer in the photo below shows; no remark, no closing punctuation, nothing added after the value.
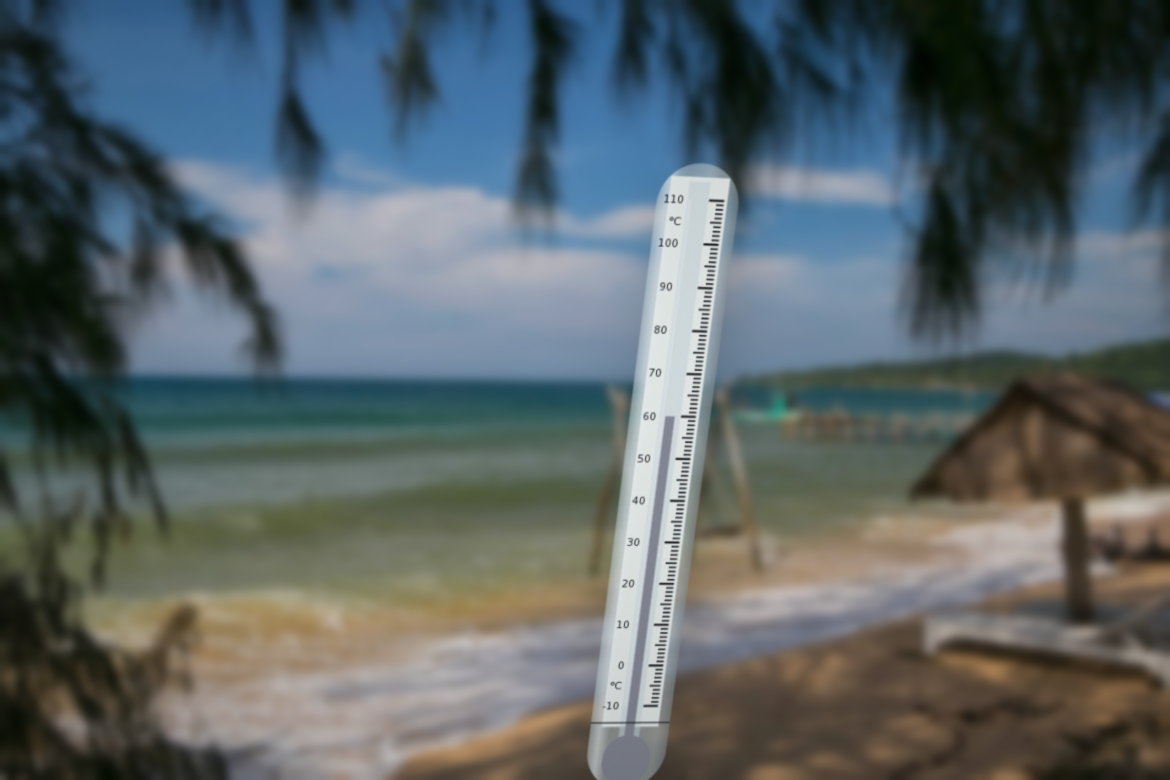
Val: 60 °C
